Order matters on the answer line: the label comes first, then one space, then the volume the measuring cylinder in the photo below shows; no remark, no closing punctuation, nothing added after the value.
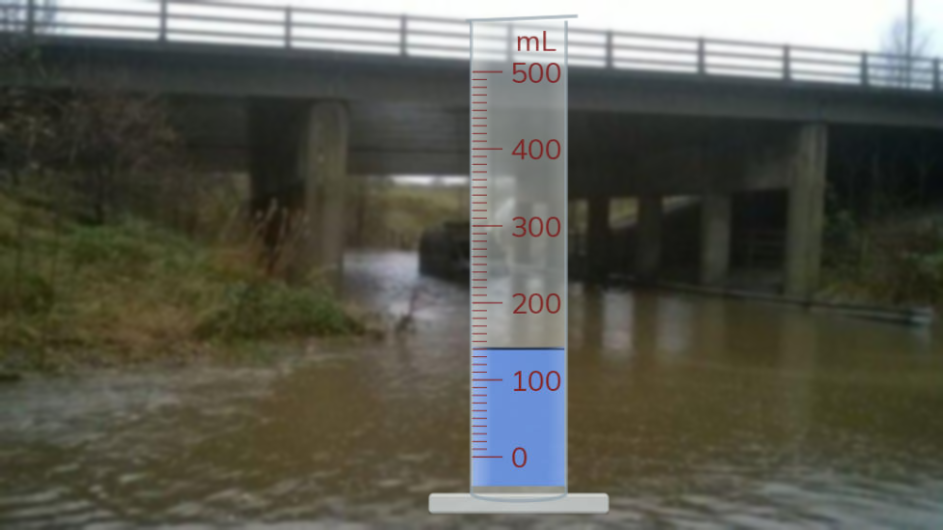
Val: 140 mL
